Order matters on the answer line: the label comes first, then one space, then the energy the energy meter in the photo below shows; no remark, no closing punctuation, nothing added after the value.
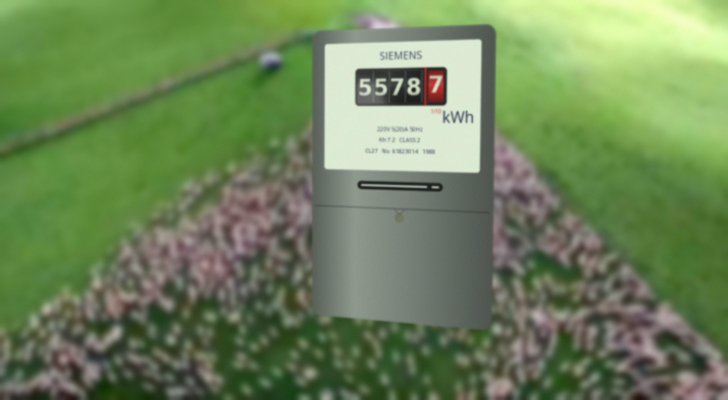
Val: 5578.7 kWh
